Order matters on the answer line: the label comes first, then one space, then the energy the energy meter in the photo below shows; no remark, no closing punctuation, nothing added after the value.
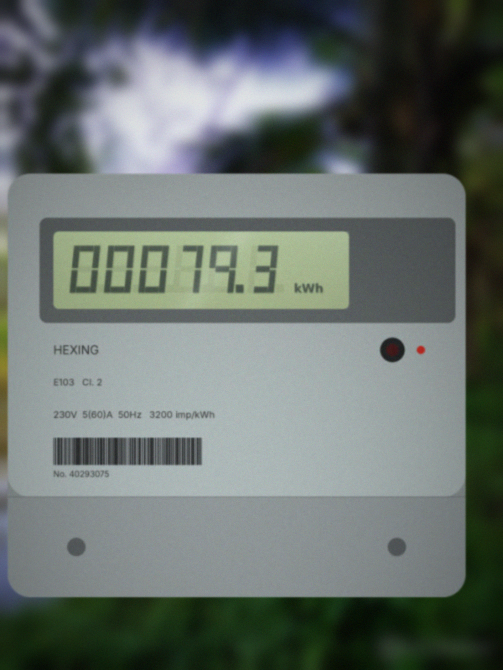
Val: 79.3 kWh
